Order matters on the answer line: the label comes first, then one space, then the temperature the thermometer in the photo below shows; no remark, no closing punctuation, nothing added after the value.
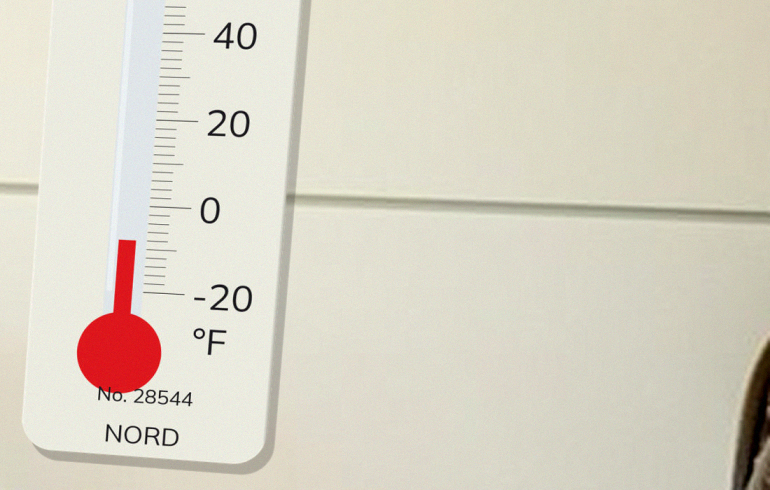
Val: -8 °F
